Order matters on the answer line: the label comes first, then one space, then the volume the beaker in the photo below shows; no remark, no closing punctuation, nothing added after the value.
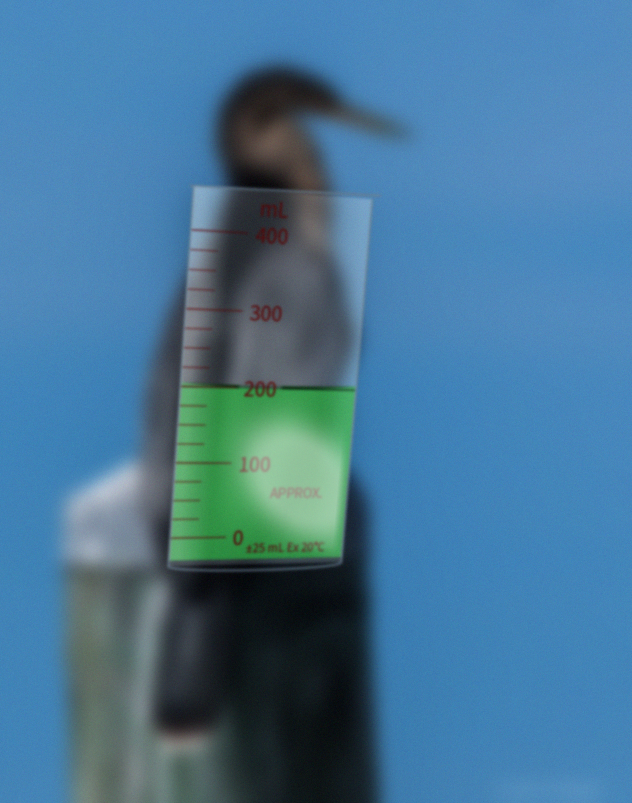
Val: 200 mL
